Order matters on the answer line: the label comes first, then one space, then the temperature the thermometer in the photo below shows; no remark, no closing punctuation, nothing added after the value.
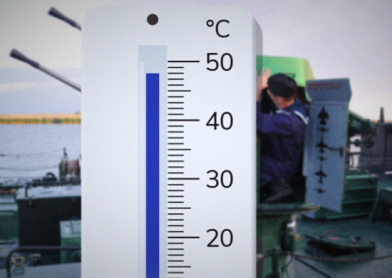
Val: 48 °C
